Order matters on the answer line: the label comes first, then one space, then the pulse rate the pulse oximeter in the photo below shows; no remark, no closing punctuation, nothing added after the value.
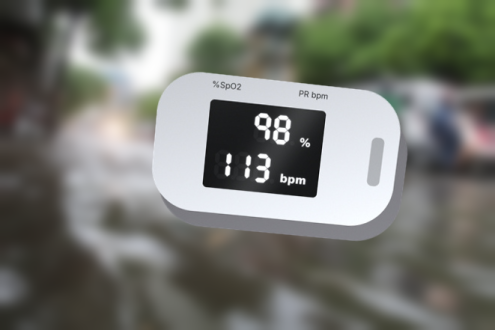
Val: 113 bpm
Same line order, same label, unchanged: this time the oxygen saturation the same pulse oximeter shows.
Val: 98 %
